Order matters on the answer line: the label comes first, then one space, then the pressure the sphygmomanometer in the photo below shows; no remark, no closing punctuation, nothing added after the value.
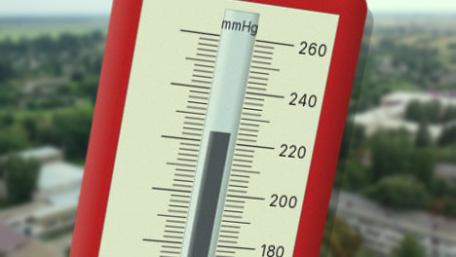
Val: 224 mmHg
